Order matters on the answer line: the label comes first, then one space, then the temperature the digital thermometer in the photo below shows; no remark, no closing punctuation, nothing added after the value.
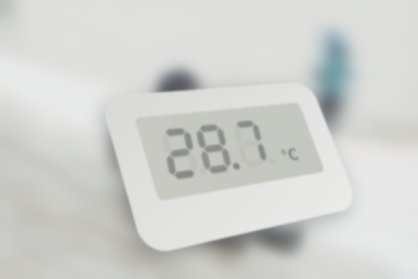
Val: 28.7 °C
